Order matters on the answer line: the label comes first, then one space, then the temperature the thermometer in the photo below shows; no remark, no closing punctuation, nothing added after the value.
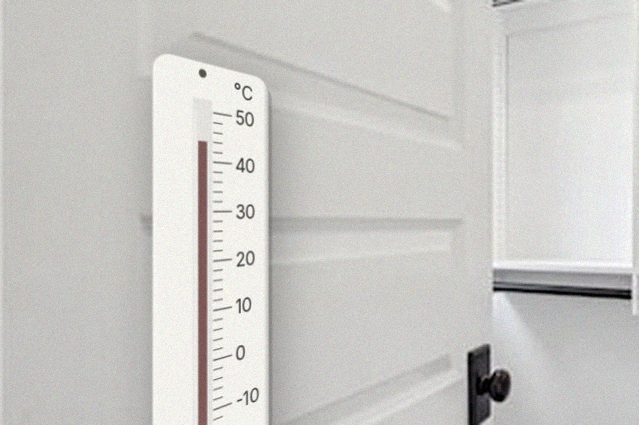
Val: 44 °C
